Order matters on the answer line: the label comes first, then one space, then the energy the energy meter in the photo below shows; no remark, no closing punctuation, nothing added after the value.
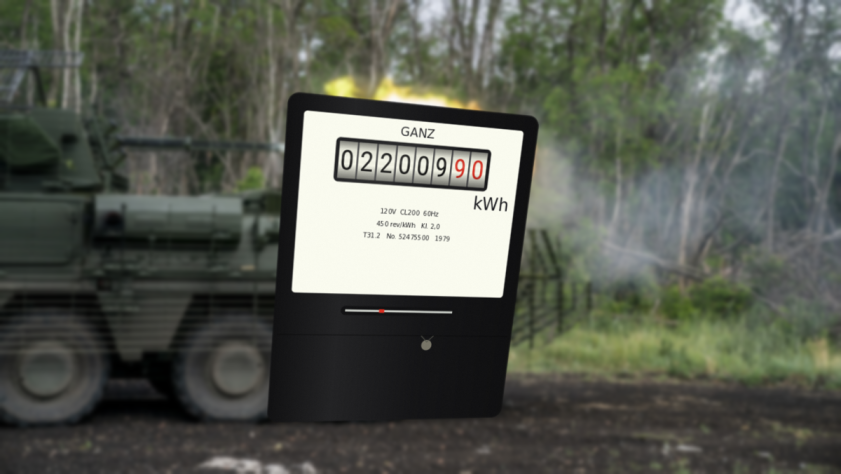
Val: 22009.90 kWh
